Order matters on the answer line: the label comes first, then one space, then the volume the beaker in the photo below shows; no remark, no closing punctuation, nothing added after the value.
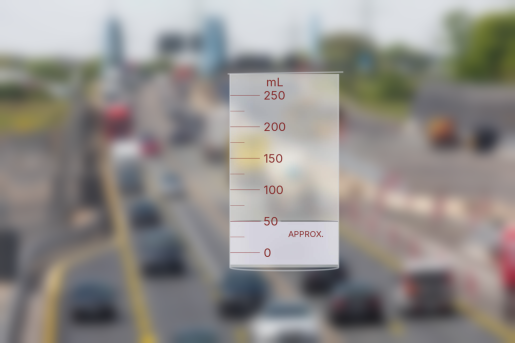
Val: 50 mL
